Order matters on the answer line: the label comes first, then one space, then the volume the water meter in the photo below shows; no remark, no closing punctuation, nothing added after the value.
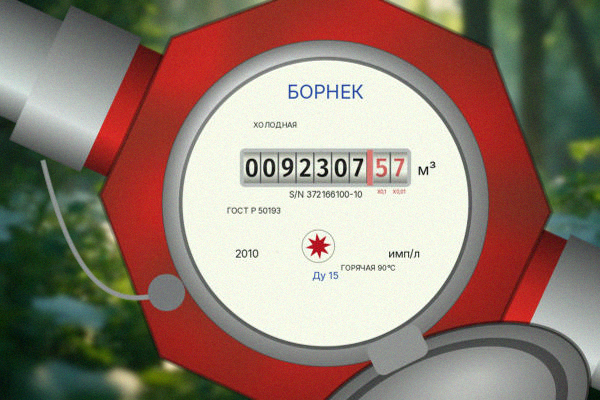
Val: 92307.57 m³
